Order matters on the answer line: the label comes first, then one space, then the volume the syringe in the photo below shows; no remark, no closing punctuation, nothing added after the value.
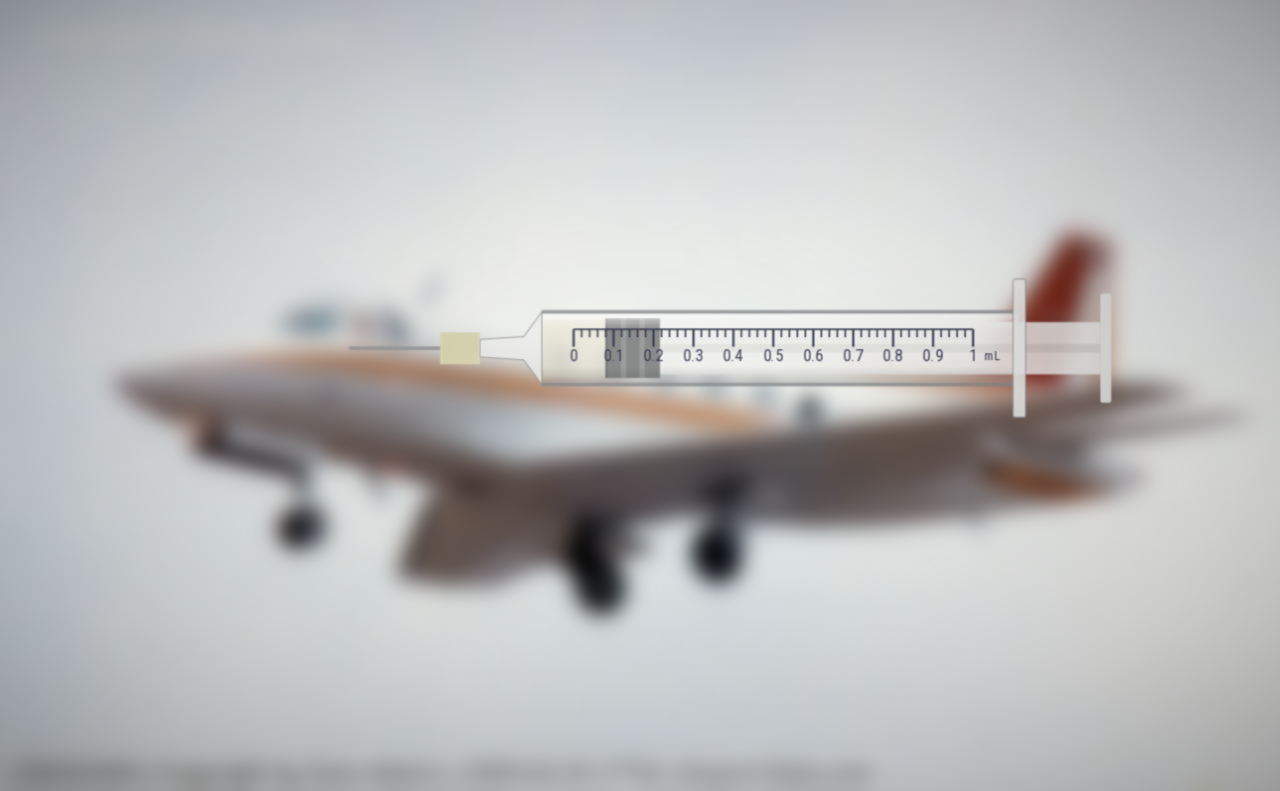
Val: 0.08 mL
